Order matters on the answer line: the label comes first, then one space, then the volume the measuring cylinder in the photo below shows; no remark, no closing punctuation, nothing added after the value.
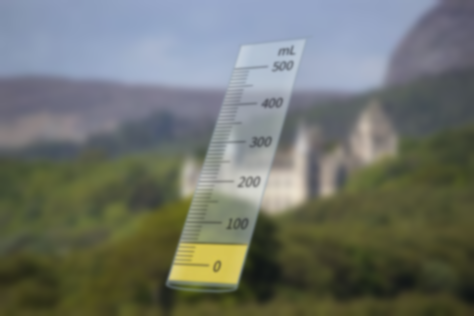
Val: 50 mL
